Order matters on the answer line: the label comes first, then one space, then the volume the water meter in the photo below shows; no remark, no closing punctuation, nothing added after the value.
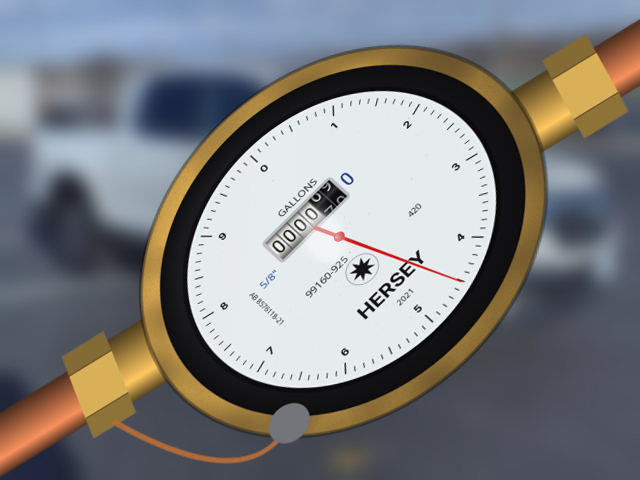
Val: 694.5 gal
